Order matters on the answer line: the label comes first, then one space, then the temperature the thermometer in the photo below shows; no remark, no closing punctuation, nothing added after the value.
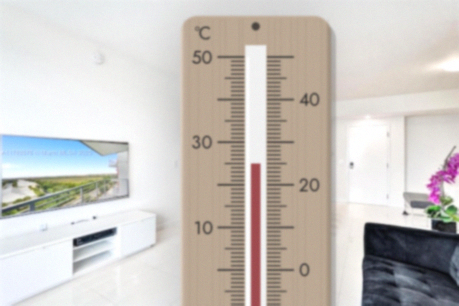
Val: 25 °C
